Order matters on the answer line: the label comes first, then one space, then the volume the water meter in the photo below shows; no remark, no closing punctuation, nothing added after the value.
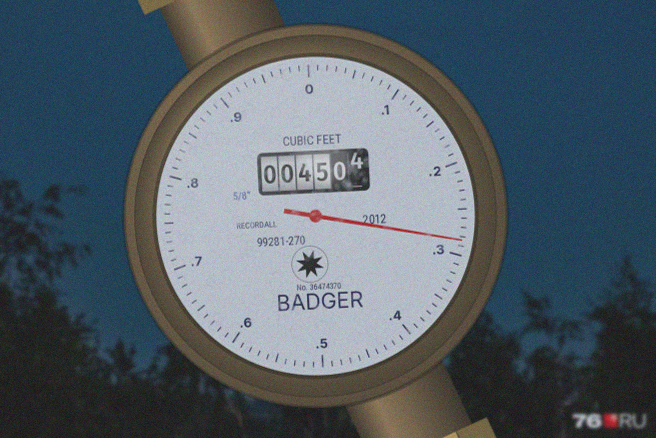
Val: 4504.28 ft³
